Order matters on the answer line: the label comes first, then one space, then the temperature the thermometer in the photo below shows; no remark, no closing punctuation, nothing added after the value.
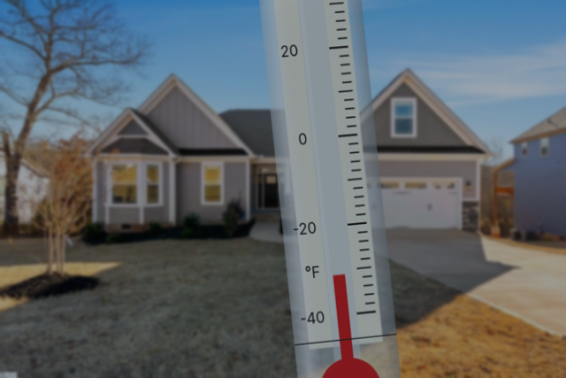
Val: -31 °F
